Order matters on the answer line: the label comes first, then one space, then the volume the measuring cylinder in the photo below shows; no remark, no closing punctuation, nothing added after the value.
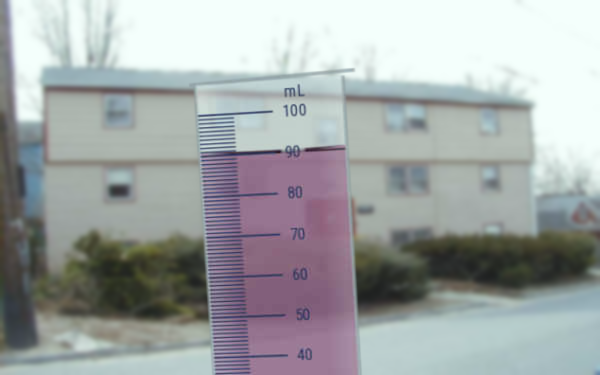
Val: 90 mL
